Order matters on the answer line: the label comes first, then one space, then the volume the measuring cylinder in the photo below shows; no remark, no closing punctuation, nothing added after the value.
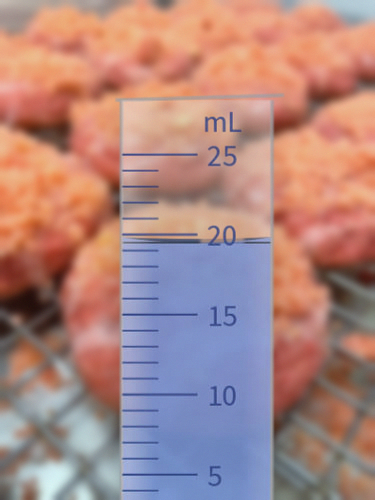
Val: 19.5 mL
